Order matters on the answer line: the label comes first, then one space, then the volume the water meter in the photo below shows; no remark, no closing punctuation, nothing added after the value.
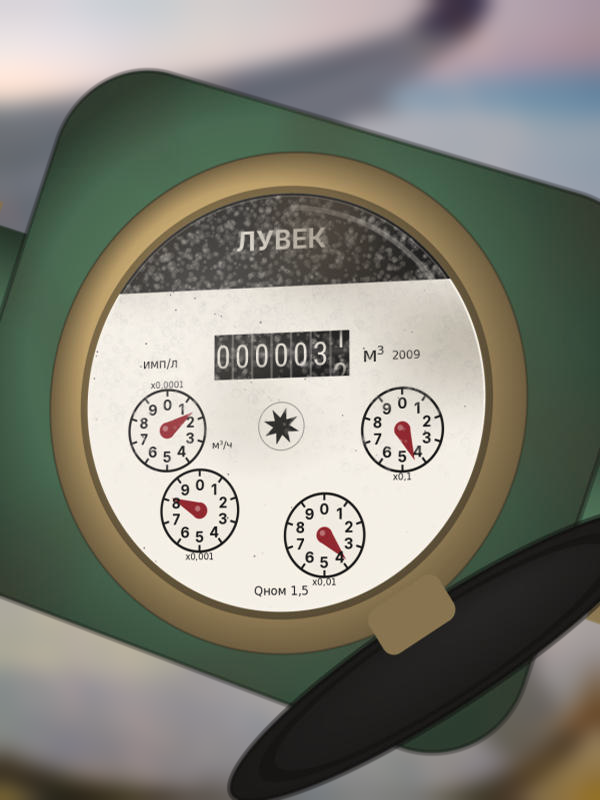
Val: 31.4381 m³
